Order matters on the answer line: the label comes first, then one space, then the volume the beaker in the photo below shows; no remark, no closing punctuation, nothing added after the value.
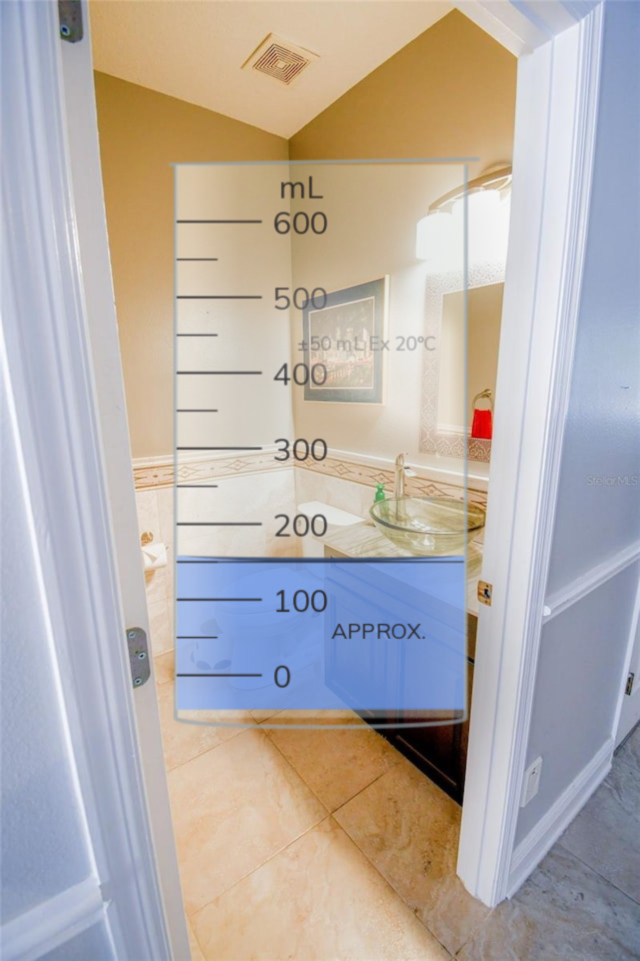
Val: 150 mL
